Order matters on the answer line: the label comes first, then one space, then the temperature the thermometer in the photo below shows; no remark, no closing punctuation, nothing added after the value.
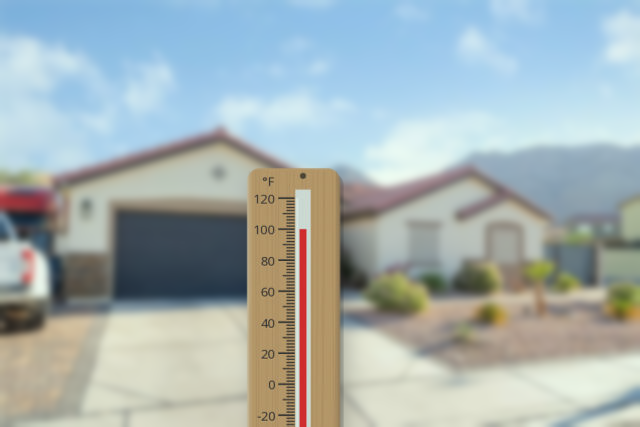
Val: 100 °F
